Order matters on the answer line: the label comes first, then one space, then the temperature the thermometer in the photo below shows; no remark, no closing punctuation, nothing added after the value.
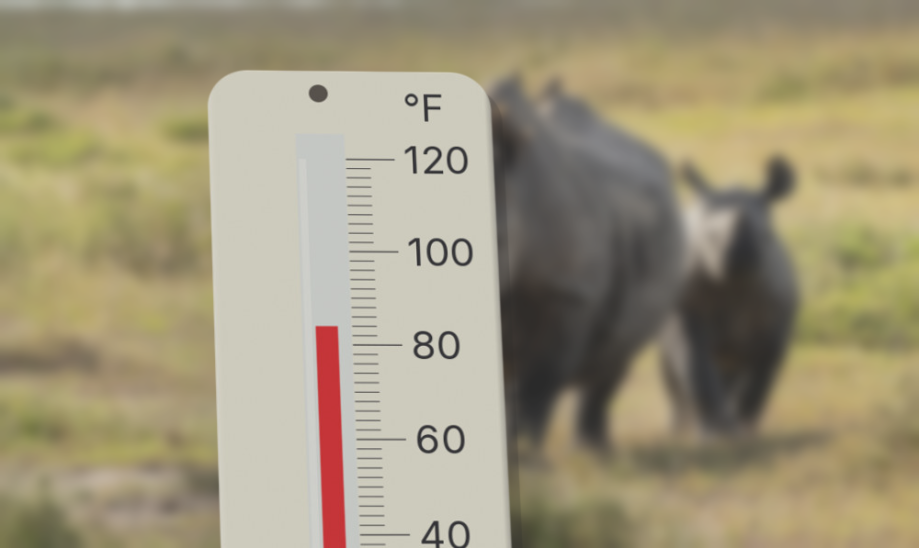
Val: 84 °F
